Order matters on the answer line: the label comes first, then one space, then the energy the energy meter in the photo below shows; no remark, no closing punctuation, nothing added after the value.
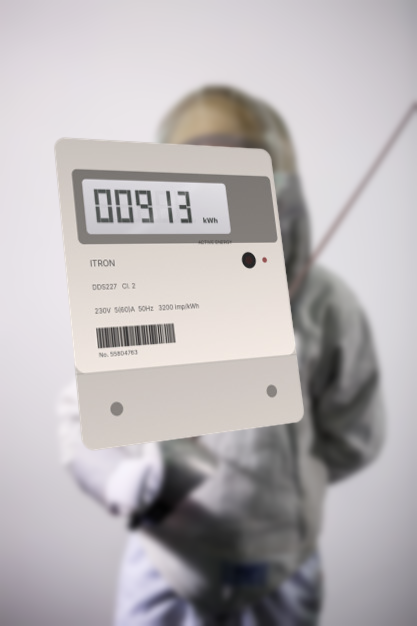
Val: 913 kWh
